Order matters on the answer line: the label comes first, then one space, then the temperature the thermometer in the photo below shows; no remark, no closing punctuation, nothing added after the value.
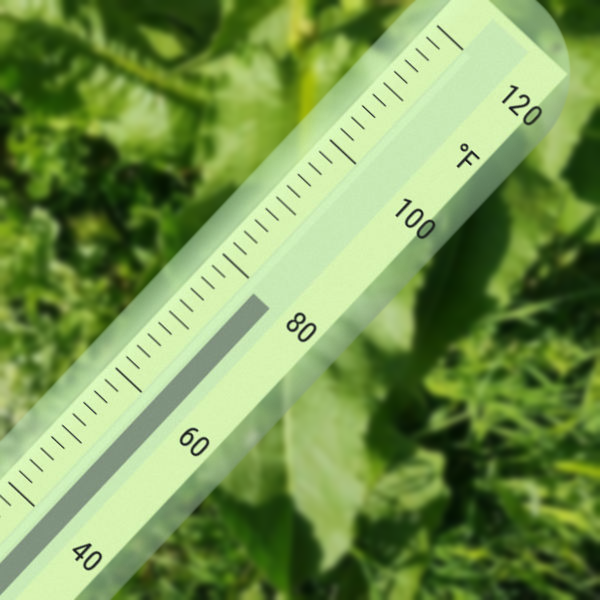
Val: 79 °F
